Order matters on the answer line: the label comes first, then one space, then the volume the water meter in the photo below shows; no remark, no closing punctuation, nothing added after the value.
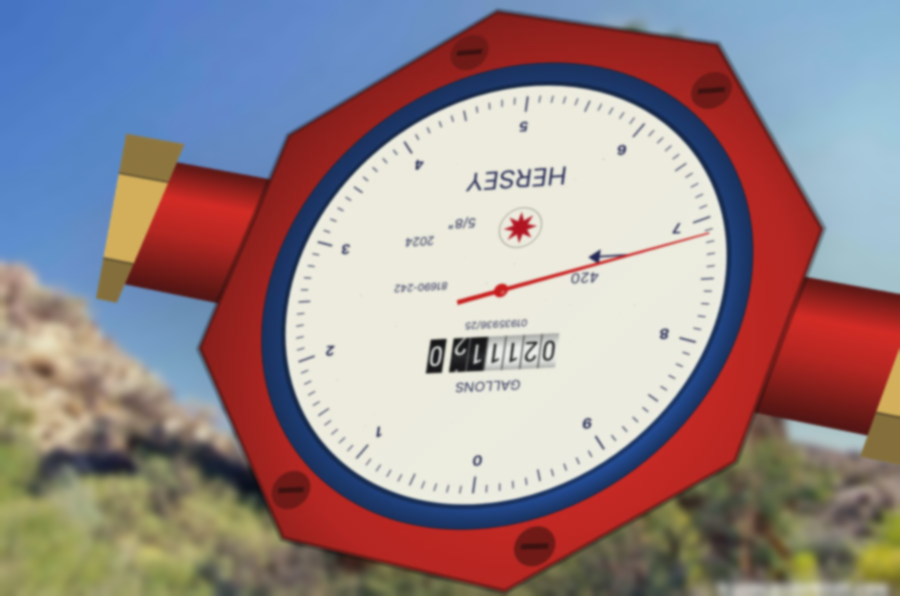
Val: 211117.1 gal
